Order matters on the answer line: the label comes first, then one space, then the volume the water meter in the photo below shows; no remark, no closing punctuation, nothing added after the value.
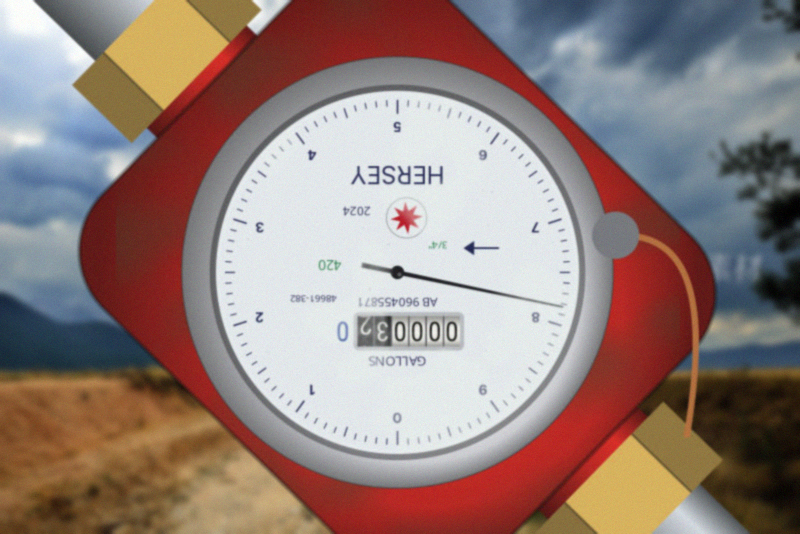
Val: 317.8 gal
